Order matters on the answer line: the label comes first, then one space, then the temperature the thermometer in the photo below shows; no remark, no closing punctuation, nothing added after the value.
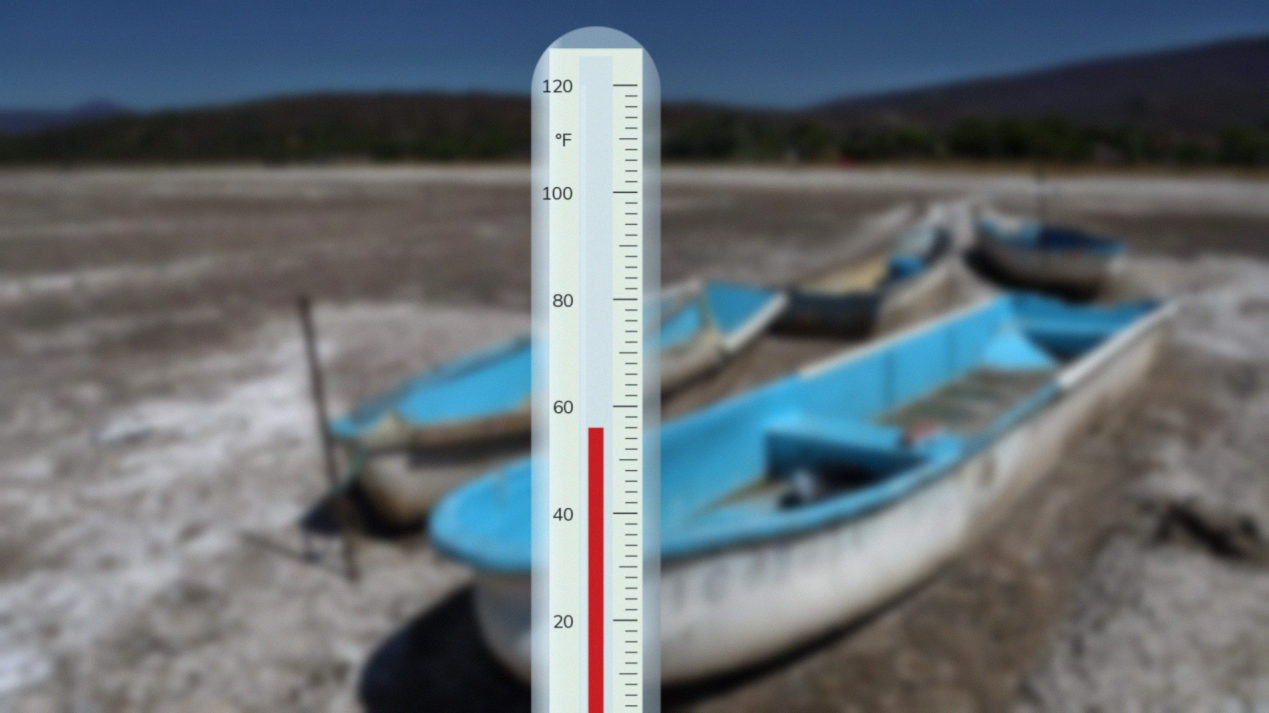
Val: 56 °F
